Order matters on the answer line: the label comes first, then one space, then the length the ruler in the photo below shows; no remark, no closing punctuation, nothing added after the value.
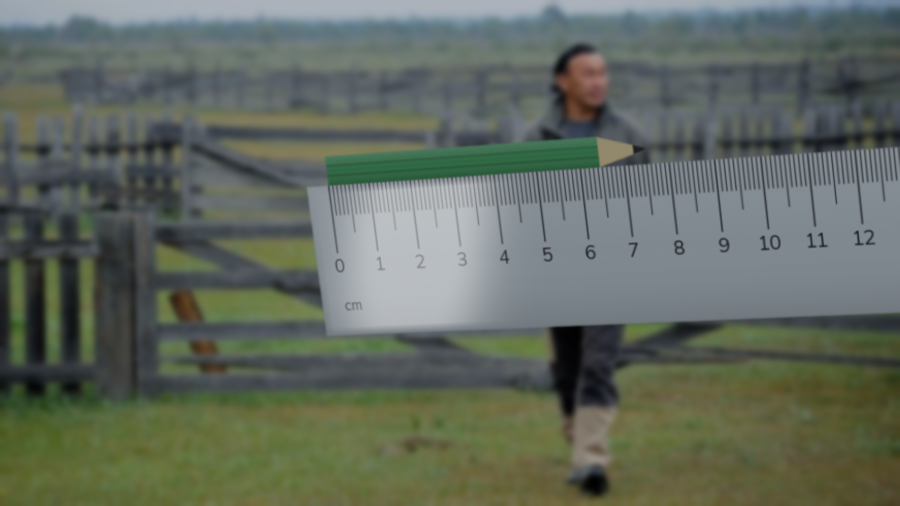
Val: 7.5 cm
